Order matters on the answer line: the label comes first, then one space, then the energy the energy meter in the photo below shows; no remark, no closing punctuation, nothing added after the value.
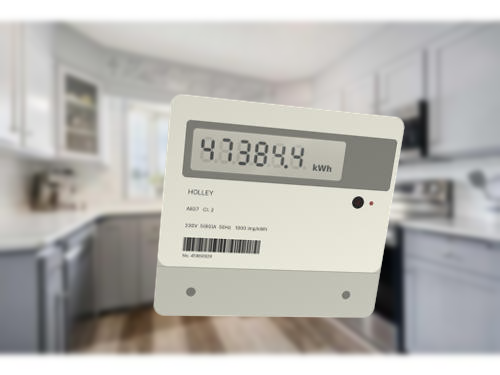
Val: 47384.4 kWh
